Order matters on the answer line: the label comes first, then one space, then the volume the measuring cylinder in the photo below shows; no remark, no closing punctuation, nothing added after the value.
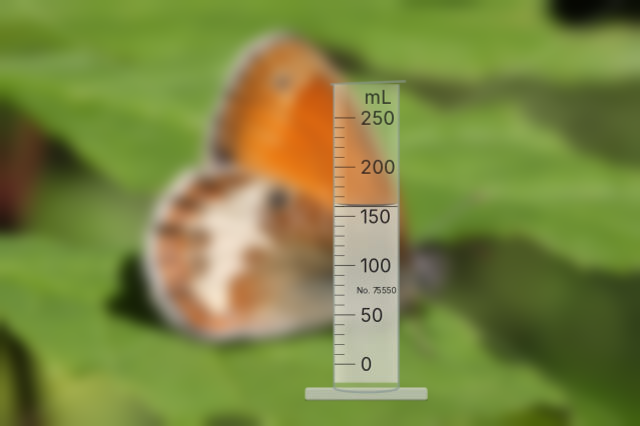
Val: 160 mL
